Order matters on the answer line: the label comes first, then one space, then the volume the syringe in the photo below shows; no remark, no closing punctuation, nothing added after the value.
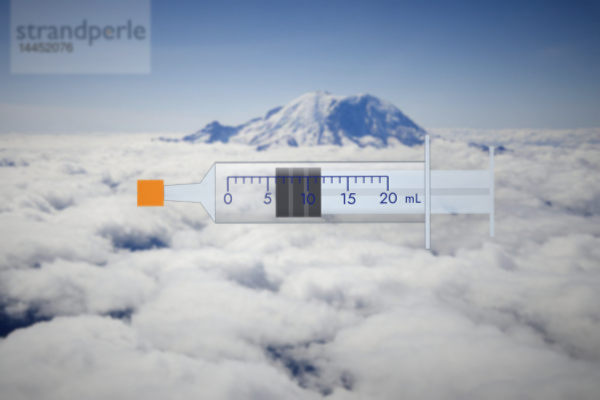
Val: 6 mL
